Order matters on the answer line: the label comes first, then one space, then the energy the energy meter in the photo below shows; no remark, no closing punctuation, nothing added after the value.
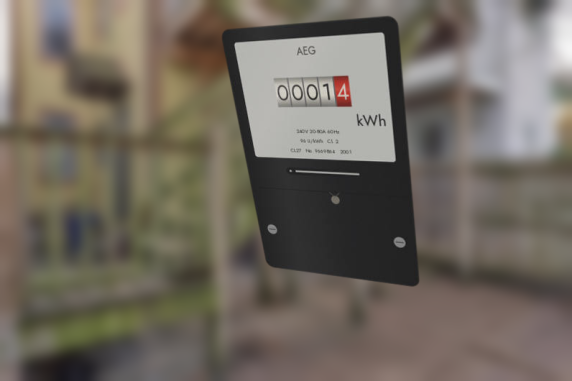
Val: 1.4 kWh
